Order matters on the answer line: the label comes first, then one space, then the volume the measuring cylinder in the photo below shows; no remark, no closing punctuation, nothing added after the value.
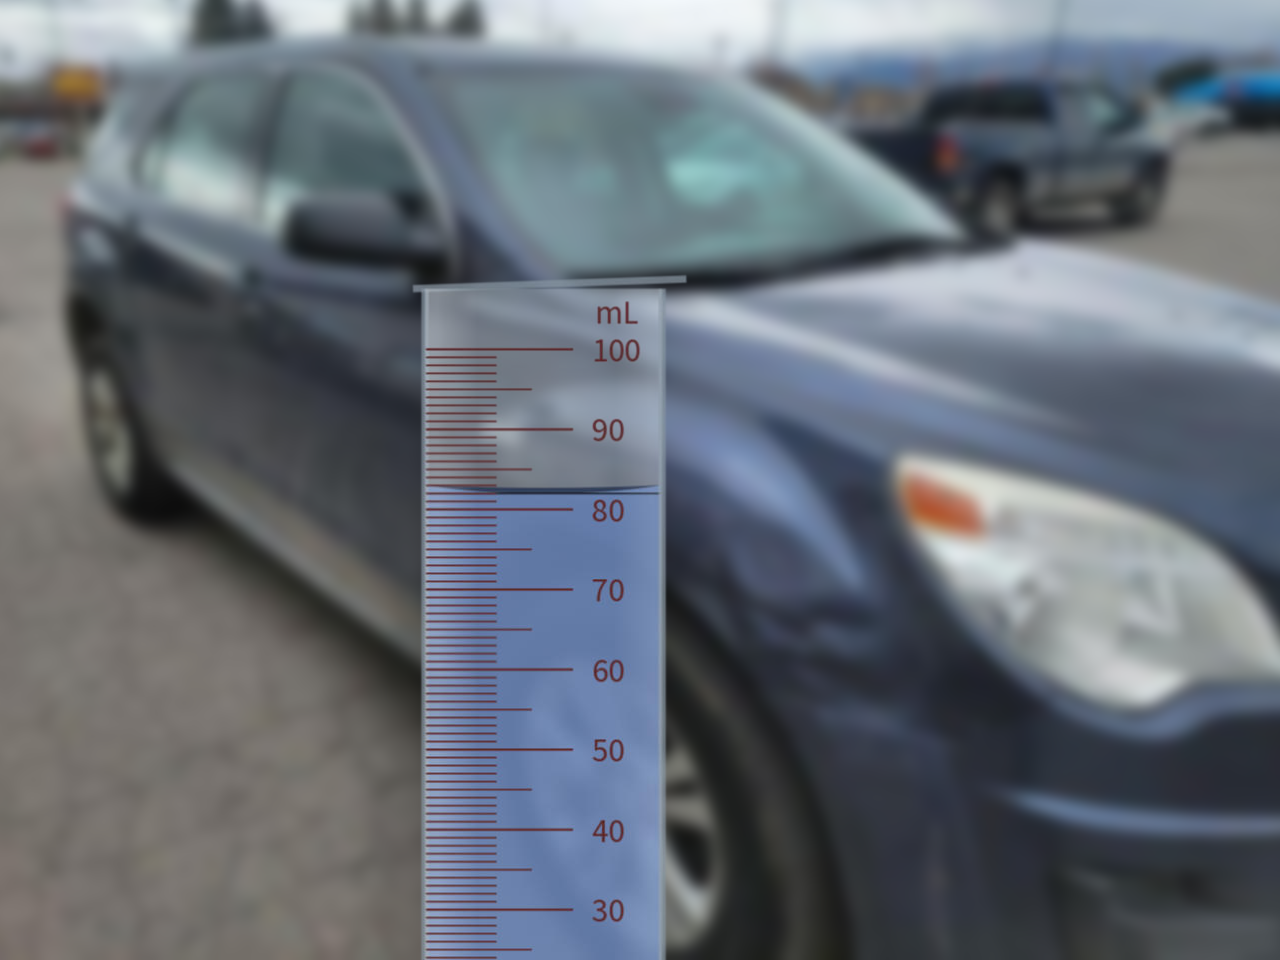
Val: 82 mL
